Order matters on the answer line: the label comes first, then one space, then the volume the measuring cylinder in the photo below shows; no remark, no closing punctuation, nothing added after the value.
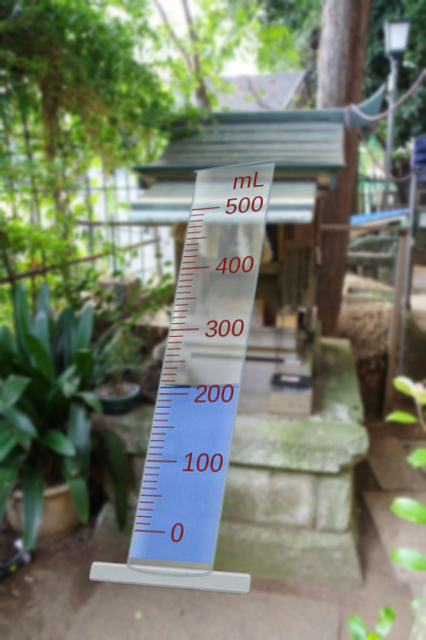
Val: 210 mL
